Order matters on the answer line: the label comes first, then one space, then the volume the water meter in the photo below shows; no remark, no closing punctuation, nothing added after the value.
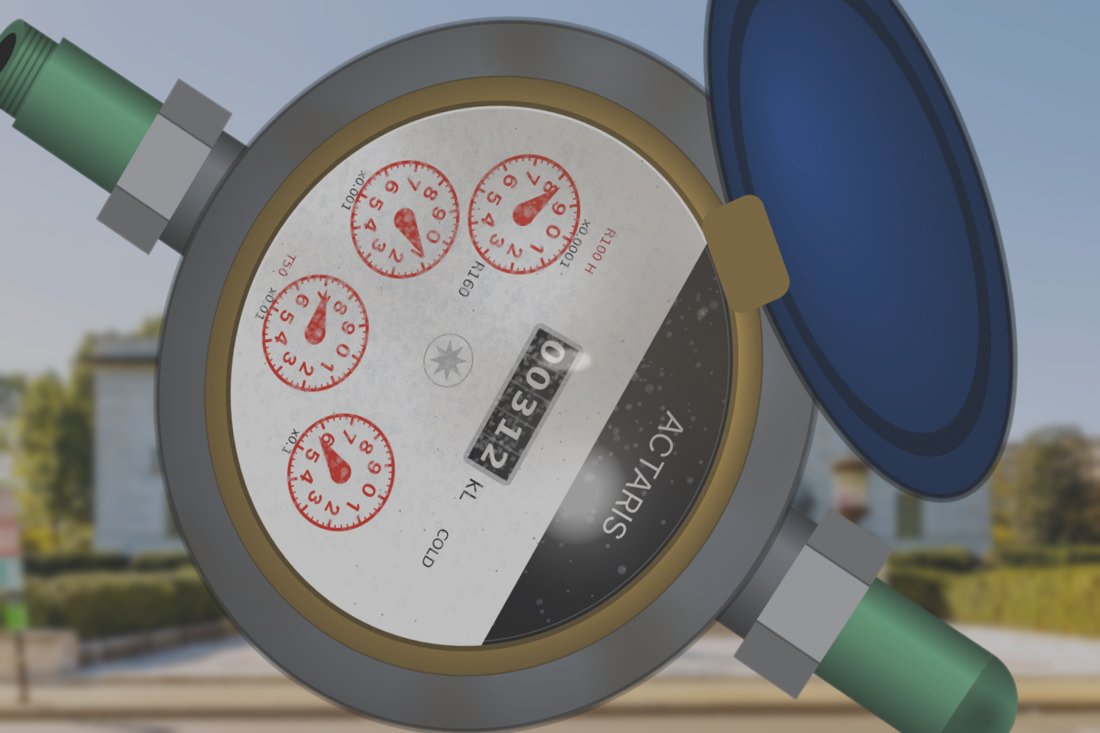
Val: 312.5708 kL
